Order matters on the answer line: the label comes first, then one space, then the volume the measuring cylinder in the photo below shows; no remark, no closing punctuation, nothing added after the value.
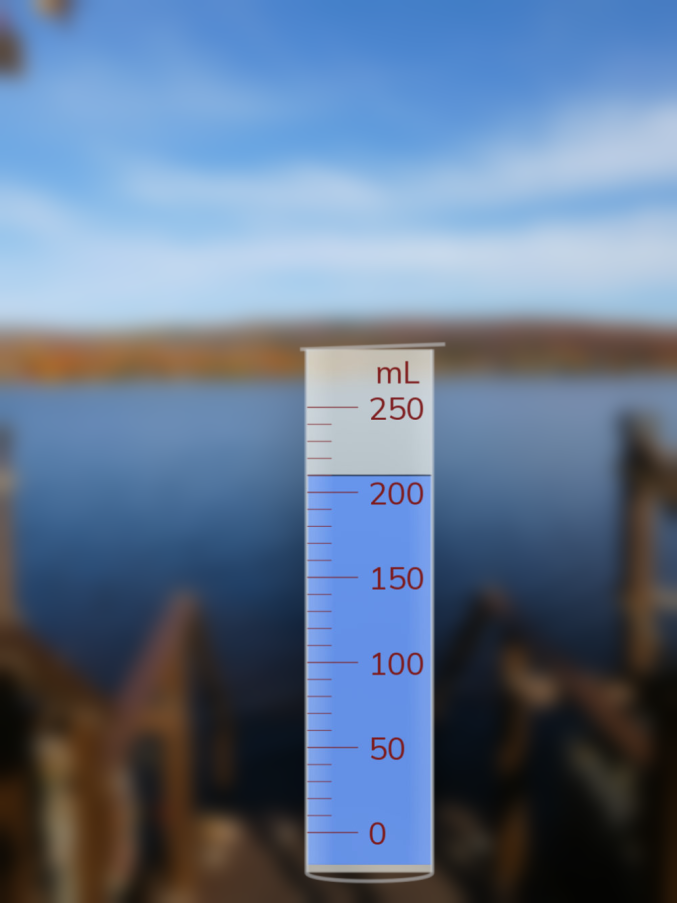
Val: 210 mL
